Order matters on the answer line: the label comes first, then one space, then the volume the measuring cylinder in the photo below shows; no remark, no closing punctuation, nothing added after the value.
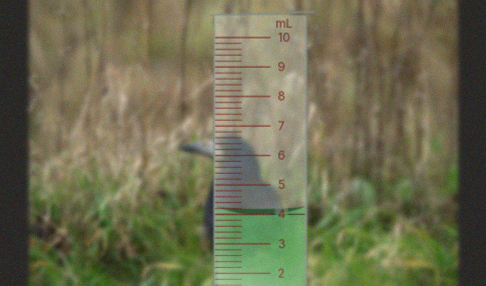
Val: 4 mL
